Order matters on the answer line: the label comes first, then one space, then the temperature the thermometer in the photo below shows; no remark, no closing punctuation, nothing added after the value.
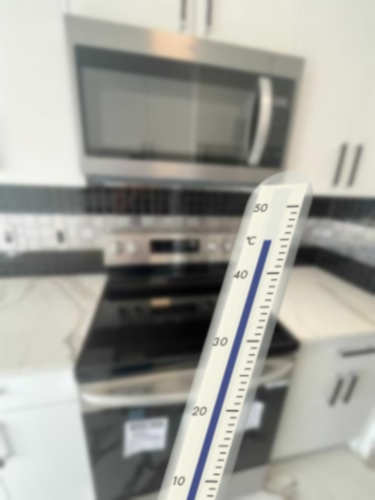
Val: 45 °C
